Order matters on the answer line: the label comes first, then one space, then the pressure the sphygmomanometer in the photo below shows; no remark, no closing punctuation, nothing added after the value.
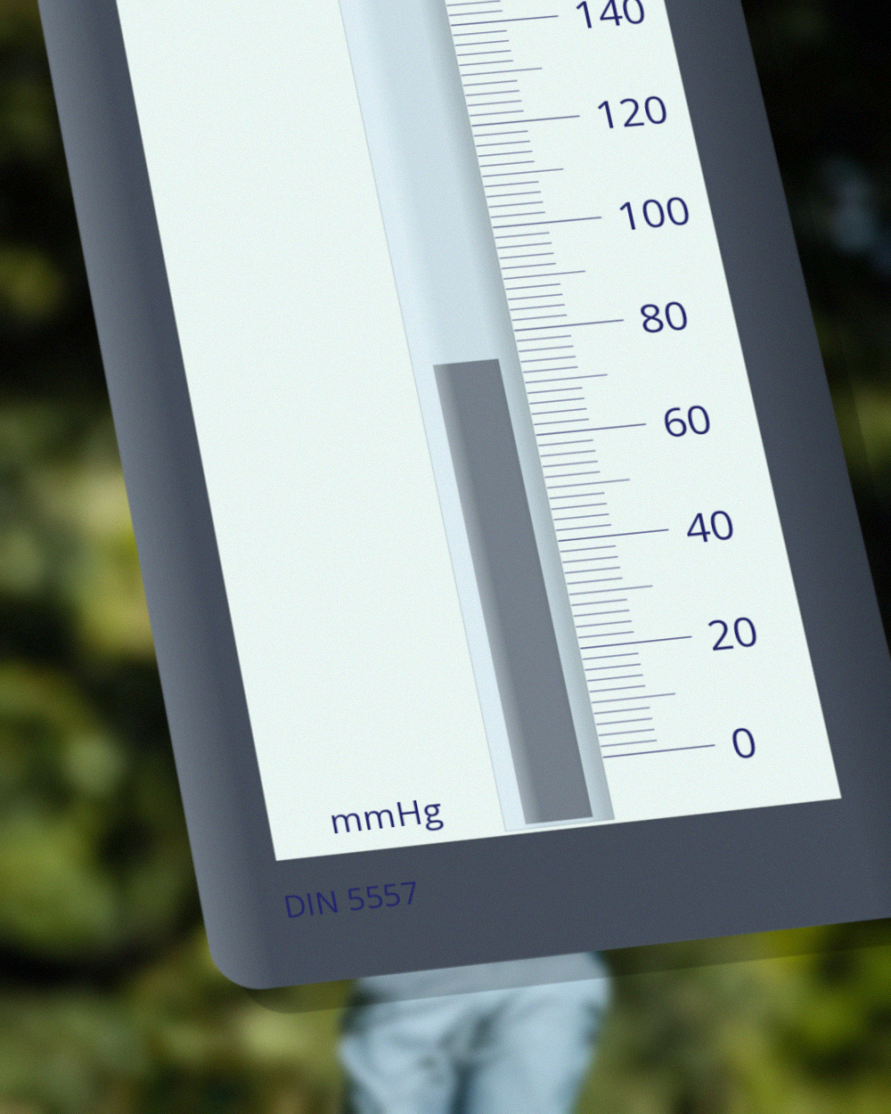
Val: 75 mmHg
